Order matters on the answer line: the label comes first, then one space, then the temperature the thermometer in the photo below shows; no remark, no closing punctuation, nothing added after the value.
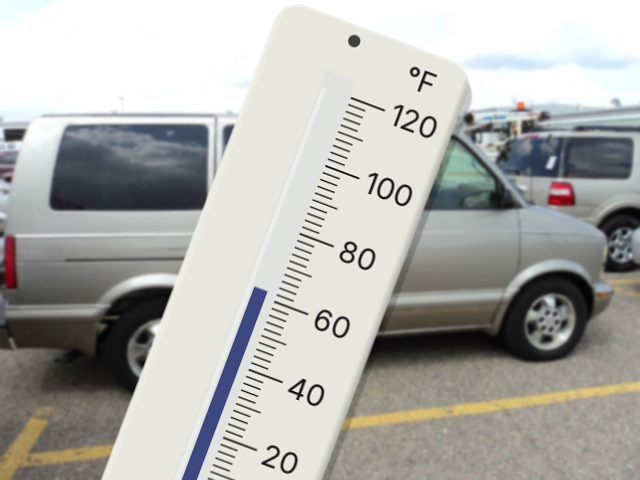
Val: 62 °F
